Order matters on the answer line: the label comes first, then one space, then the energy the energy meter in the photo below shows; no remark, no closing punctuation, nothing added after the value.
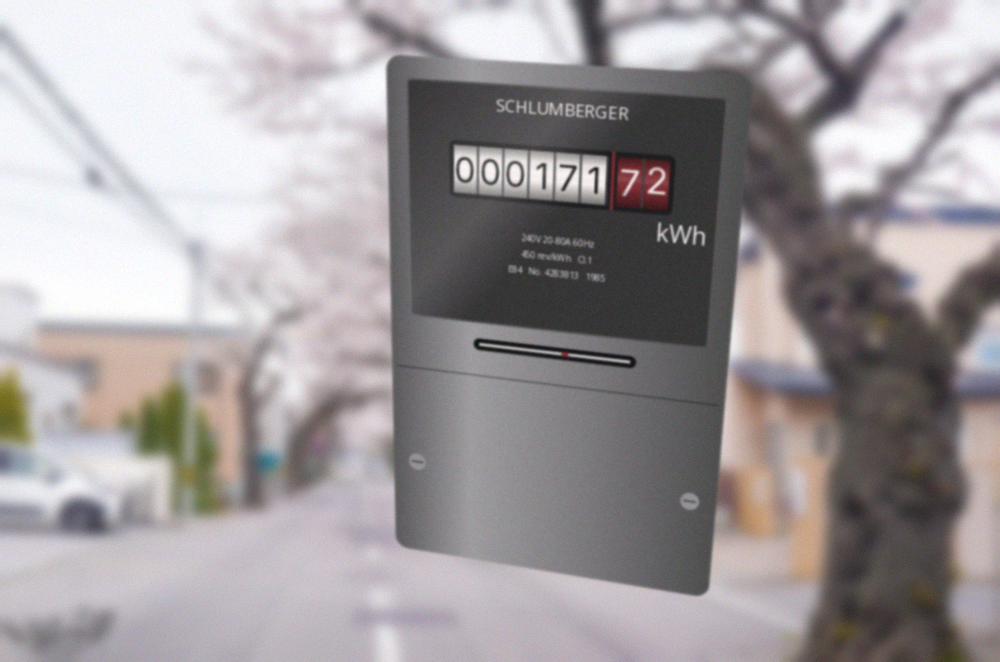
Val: 171.72 kWh
